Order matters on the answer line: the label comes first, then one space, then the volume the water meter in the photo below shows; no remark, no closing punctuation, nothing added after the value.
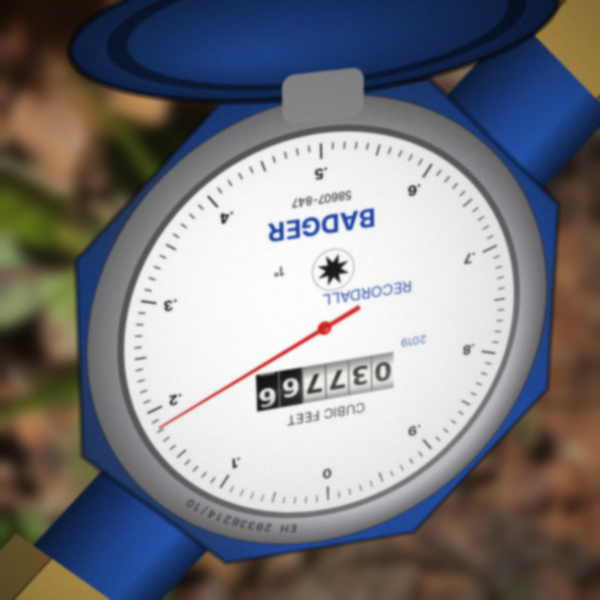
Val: 37766.18 ft³
